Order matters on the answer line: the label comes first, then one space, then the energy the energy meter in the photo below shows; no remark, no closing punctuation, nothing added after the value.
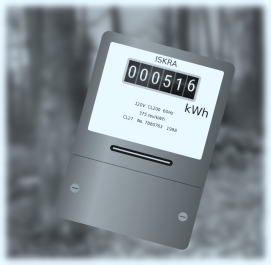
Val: 516 kWh
